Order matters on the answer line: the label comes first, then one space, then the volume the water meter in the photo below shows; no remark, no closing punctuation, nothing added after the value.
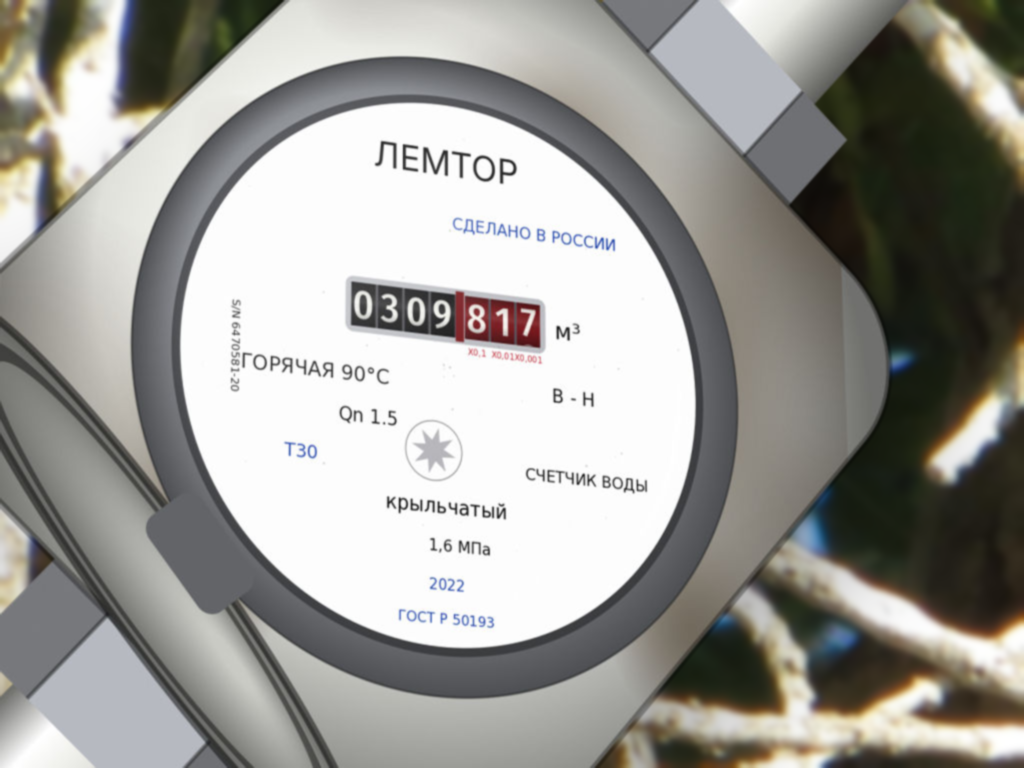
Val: 309.817 m³
